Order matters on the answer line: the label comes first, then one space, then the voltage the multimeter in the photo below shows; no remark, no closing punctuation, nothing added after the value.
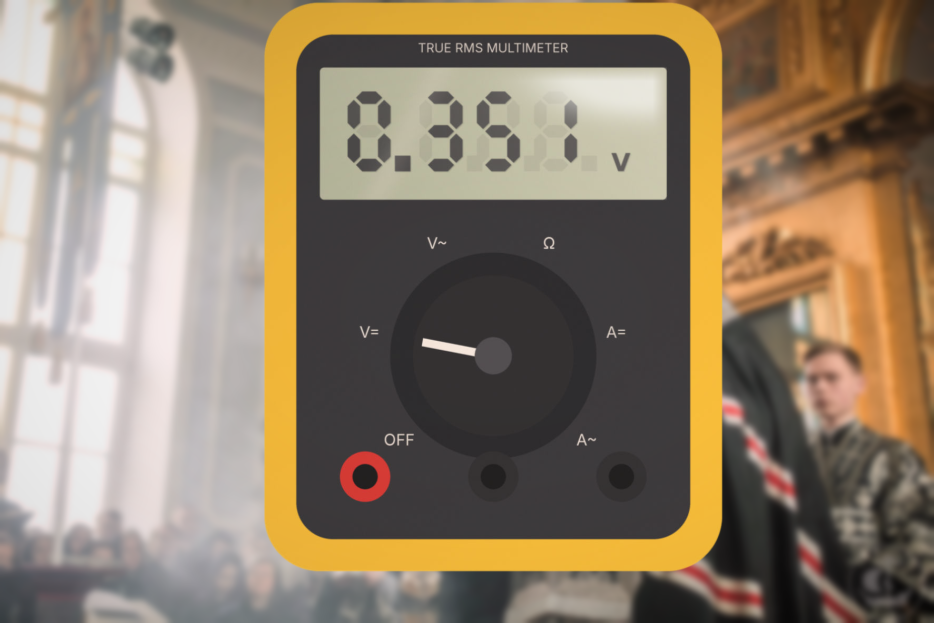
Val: 0.351 V
